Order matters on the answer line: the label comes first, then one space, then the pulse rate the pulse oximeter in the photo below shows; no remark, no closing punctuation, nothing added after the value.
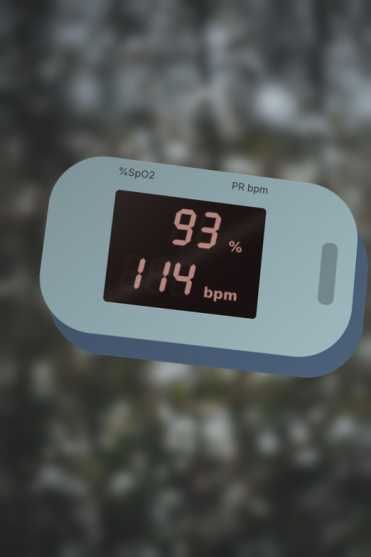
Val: 114 bpm
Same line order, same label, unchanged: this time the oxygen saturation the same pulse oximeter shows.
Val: 93 %
